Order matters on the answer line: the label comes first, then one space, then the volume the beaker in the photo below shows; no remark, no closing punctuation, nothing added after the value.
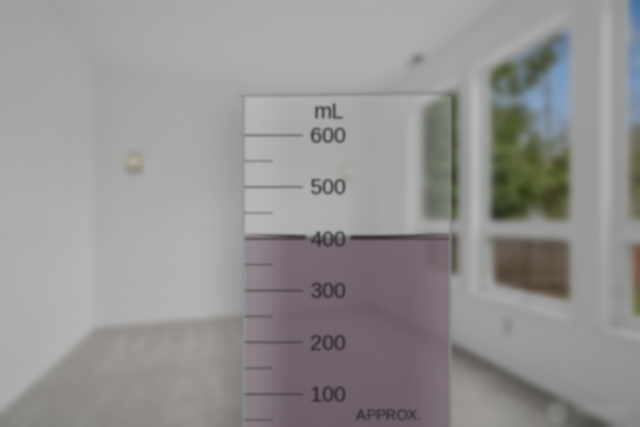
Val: 400 mL
